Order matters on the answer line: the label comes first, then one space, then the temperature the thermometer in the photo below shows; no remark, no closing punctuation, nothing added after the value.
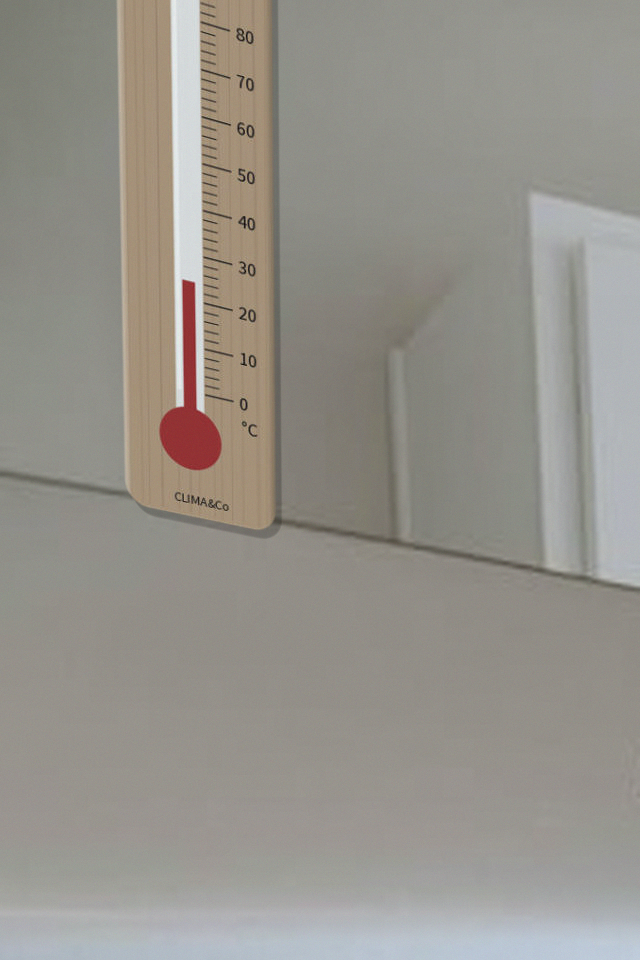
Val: 24 °C
